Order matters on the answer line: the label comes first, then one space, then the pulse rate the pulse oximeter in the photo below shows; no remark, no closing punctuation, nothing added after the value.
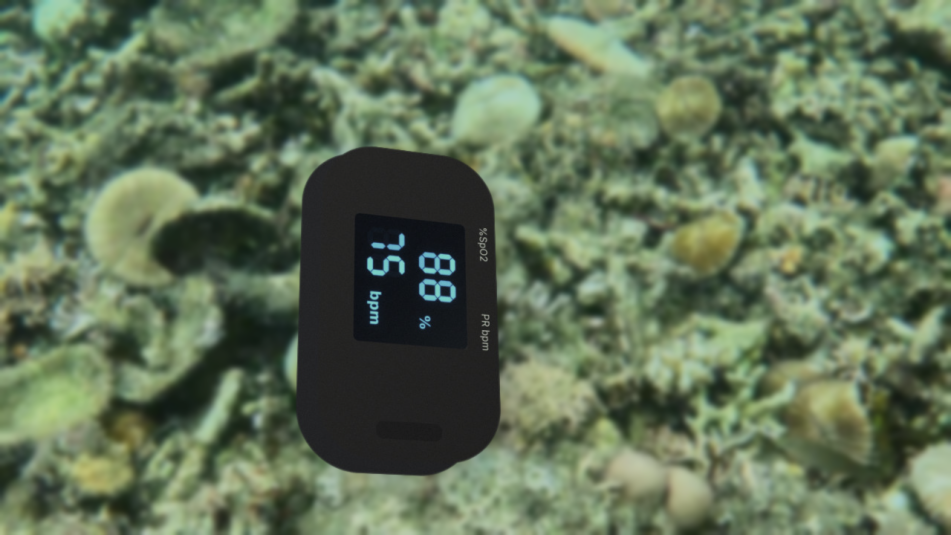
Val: 75 bpm
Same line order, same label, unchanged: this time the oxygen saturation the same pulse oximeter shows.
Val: 88 %
